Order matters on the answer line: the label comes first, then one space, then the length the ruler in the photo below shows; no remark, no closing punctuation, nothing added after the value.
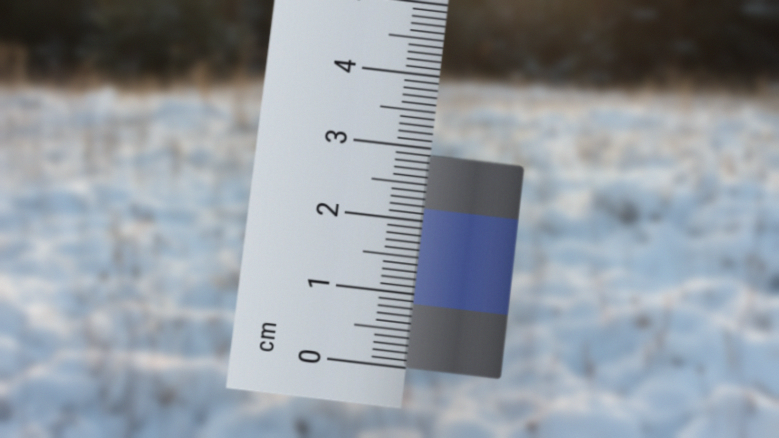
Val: 2.9 cm
